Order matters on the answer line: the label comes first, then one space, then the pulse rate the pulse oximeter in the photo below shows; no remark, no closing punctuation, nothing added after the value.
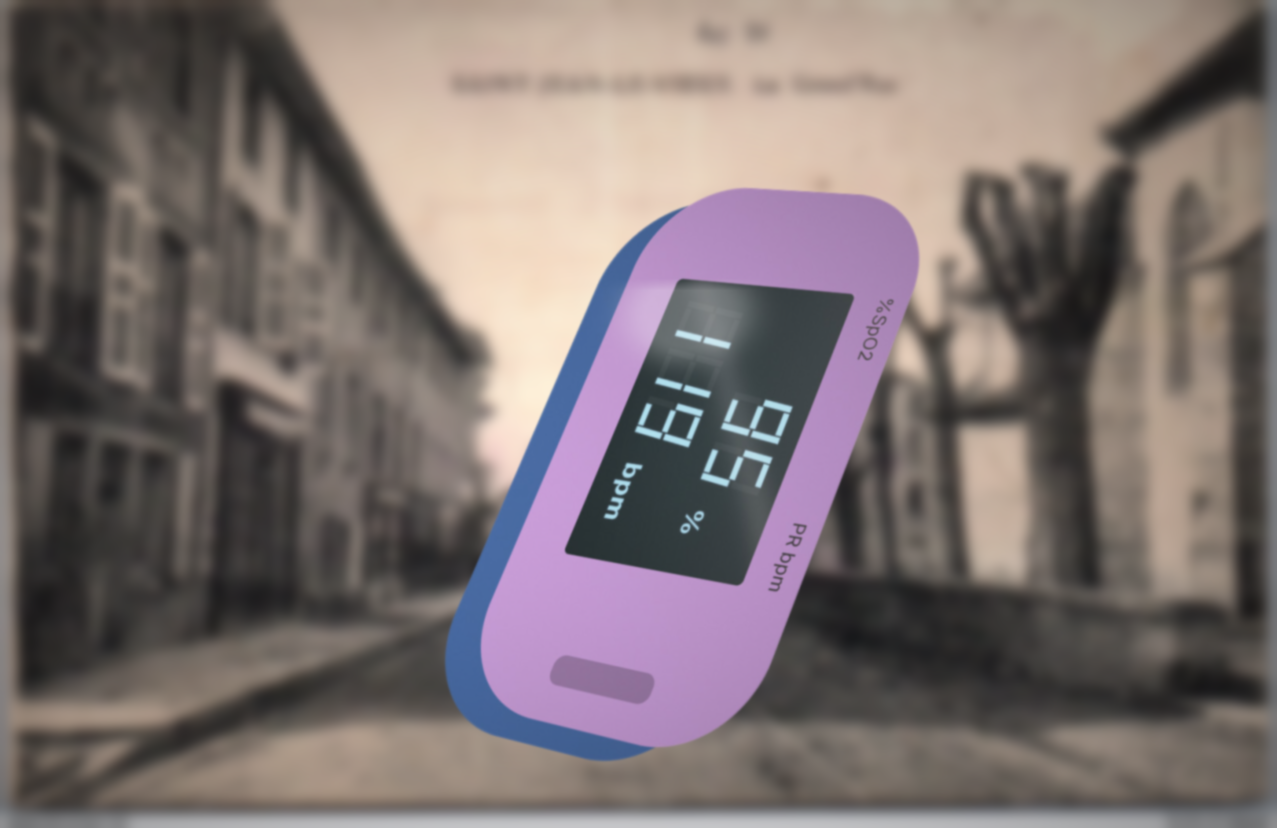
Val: 119 bpm
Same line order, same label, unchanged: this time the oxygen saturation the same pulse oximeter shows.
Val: 95 %
